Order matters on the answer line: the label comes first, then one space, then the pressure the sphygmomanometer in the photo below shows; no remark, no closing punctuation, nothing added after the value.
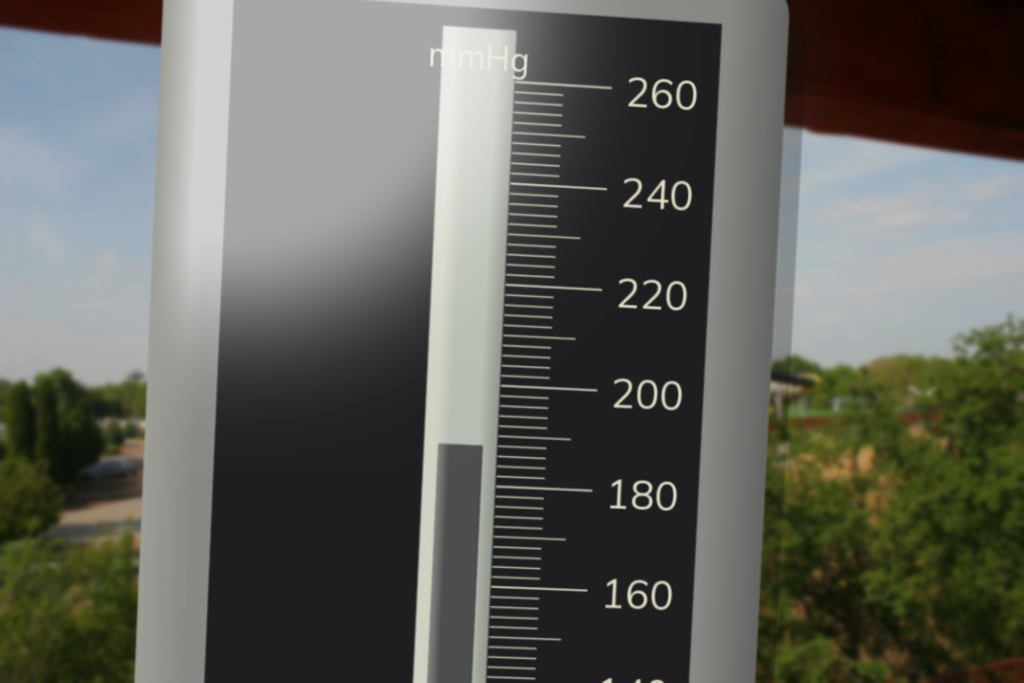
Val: 188 mmHg
